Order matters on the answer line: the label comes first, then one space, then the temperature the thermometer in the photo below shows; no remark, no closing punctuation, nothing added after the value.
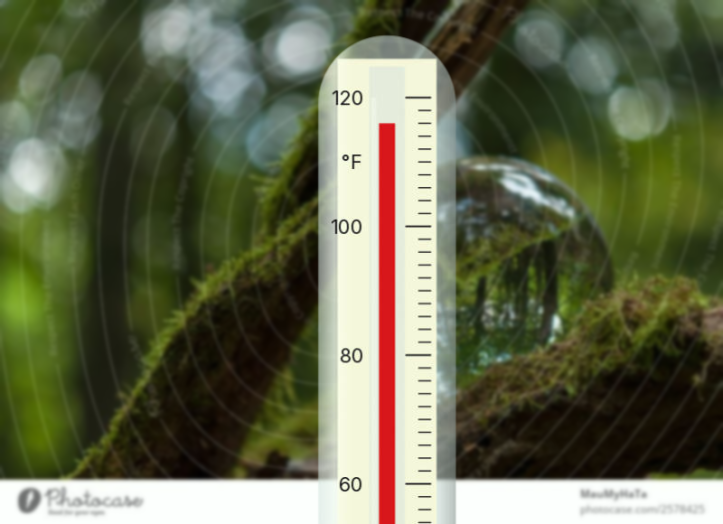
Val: 116 °F
